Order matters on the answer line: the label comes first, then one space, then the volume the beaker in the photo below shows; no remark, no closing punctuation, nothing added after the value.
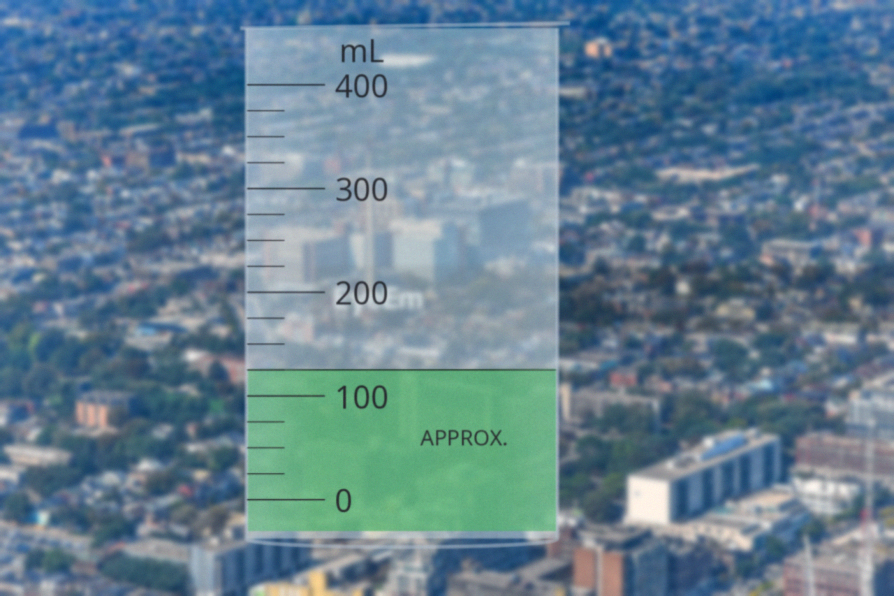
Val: 125 mL
